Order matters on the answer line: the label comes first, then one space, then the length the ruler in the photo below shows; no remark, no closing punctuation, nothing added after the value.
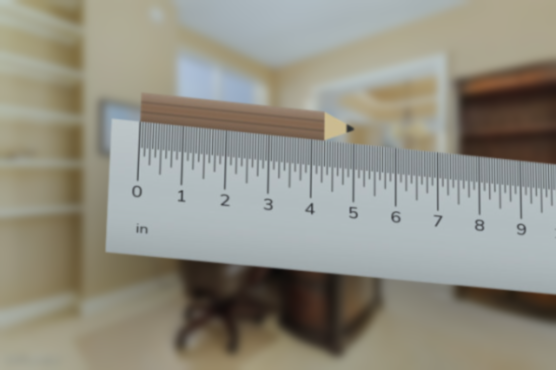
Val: 5 in
